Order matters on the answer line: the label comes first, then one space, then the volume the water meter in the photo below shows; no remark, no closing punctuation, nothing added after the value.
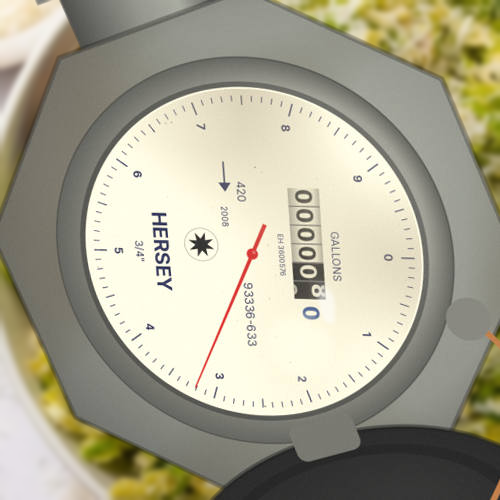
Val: 83.2 gal
